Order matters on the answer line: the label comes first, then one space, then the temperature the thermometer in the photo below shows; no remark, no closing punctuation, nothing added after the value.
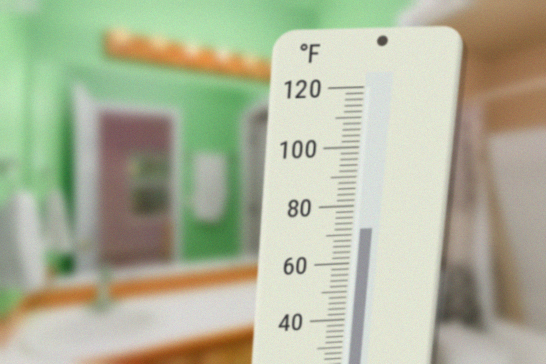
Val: 72 °F
